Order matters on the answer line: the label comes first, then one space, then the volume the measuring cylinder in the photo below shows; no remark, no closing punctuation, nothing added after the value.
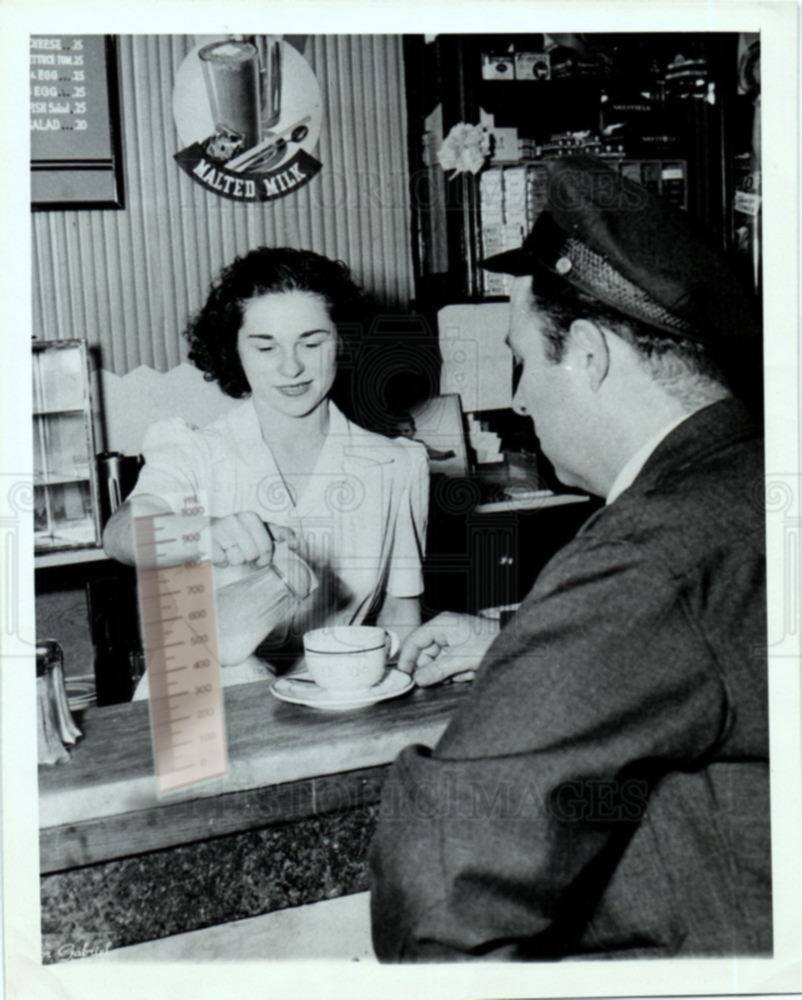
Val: 800 mL
